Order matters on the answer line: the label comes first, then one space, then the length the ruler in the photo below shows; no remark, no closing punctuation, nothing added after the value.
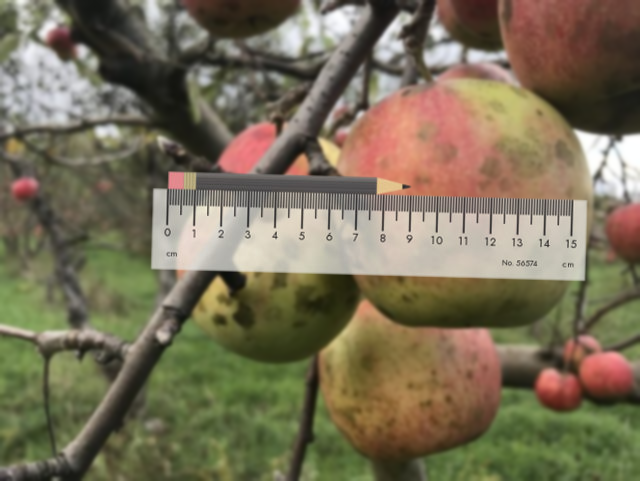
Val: 9 cm
